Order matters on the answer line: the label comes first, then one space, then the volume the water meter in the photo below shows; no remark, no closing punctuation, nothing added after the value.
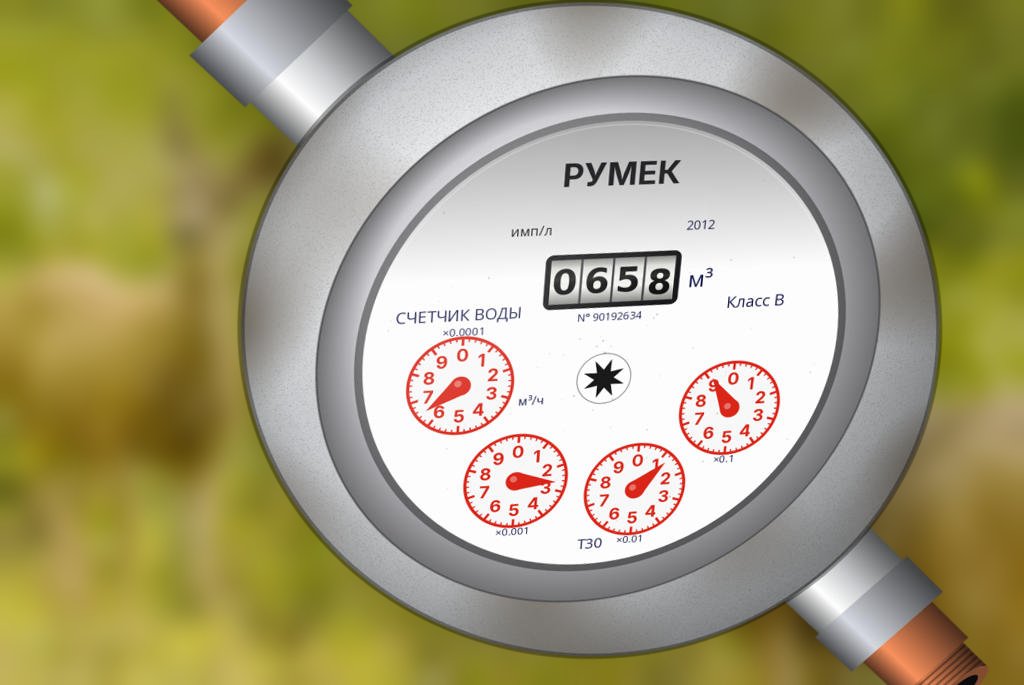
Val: 657.9126 m³
